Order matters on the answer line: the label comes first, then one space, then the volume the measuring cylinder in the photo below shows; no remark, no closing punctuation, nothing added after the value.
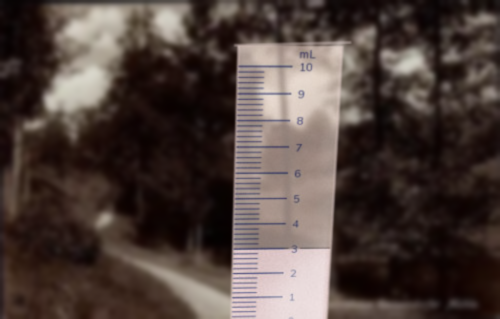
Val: 3 mL
